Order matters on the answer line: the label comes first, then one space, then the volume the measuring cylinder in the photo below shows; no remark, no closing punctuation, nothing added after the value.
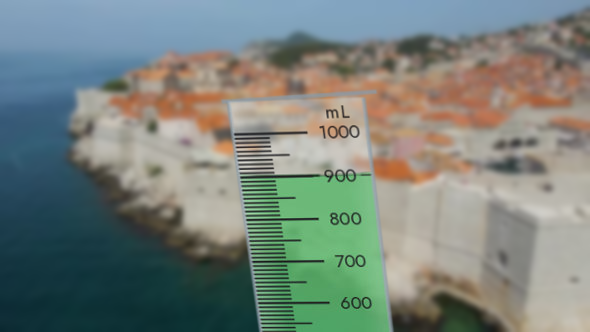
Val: 900 mL
